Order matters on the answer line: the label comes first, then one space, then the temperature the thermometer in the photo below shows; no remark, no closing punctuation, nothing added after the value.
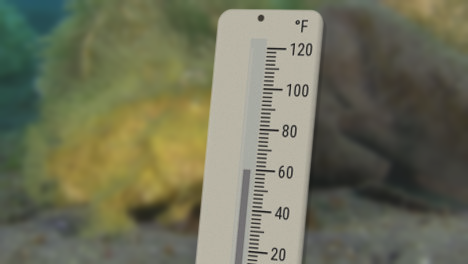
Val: 60 °F
